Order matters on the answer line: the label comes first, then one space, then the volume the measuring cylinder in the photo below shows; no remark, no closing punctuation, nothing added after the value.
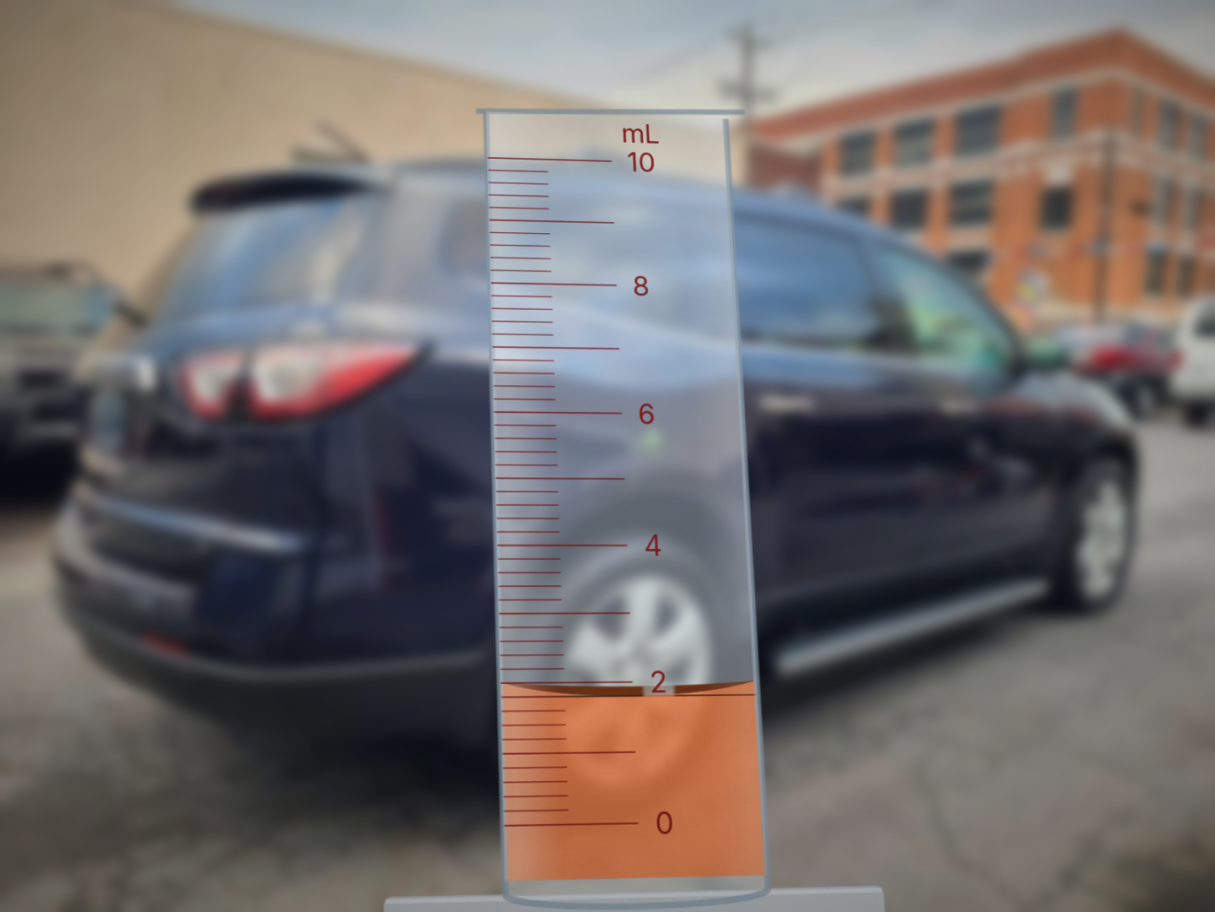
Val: 1.8 mL
